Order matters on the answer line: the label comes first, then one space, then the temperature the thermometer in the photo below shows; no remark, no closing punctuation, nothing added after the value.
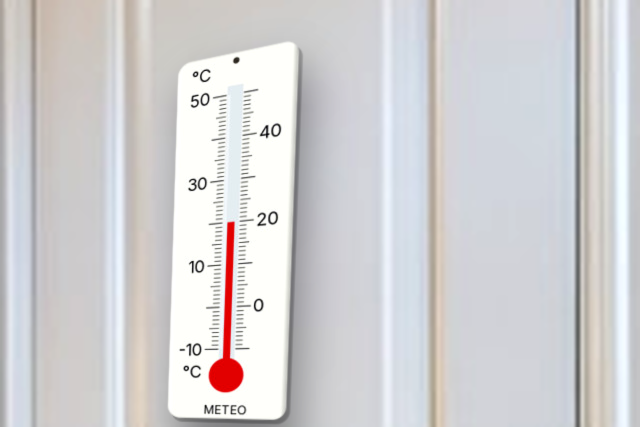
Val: 20 °C
